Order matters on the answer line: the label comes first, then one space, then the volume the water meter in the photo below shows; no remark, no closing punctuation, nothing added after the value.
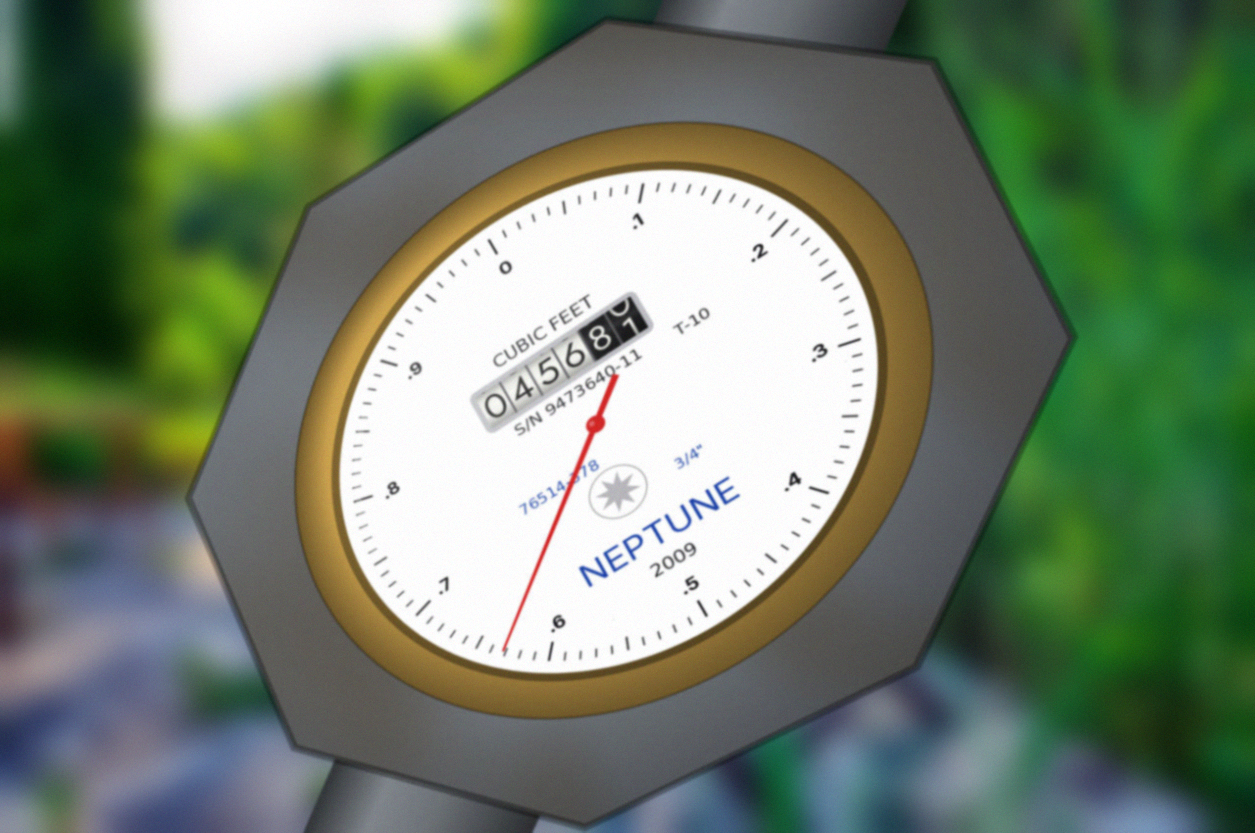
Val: 45680.63 ft³
